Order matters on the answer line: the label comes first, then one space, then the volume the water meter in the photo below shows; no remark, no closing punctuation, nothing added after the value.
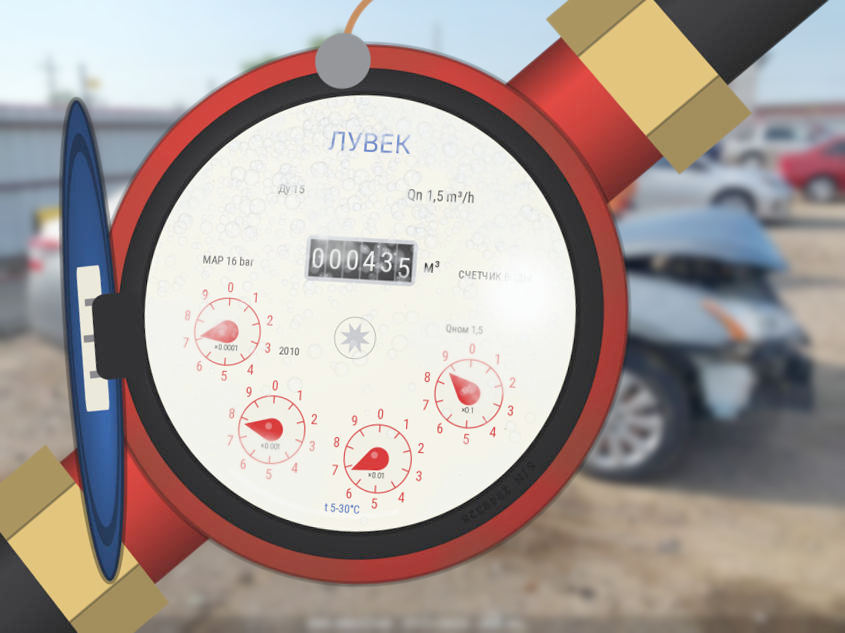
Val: 434.8677 m³
